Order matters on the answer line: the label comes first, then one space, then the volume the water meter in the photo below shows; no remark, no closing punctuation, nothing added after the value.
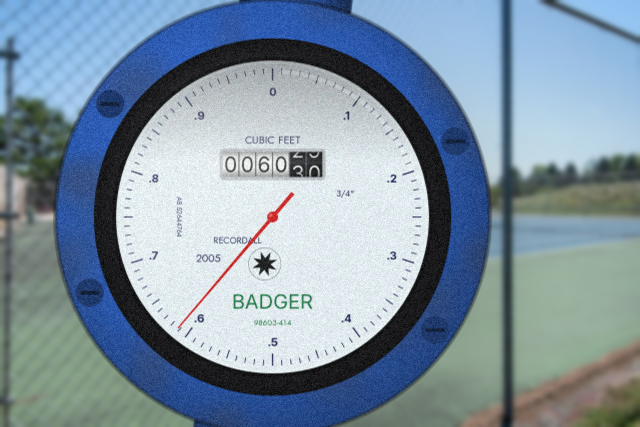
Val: 6029.61 ft³
